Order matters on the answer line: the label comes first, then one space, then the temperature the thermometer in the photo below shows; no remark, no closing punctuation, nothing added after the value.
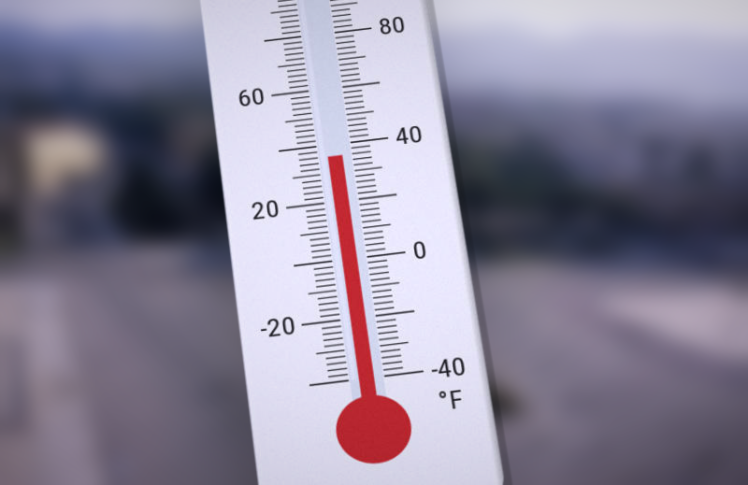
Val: 36 °F
